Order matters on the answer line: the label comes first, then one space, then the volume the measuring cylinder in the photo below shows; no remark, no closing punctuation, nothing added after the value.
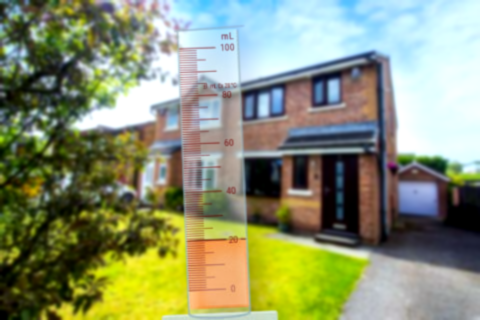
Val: 20 mL
